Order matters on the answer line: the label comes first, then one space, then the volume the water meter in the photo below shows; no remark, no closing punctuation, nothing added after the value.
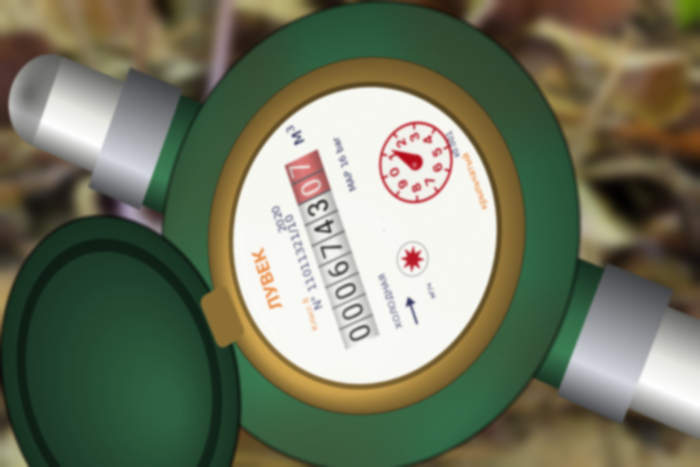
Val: 6743.071 m³
